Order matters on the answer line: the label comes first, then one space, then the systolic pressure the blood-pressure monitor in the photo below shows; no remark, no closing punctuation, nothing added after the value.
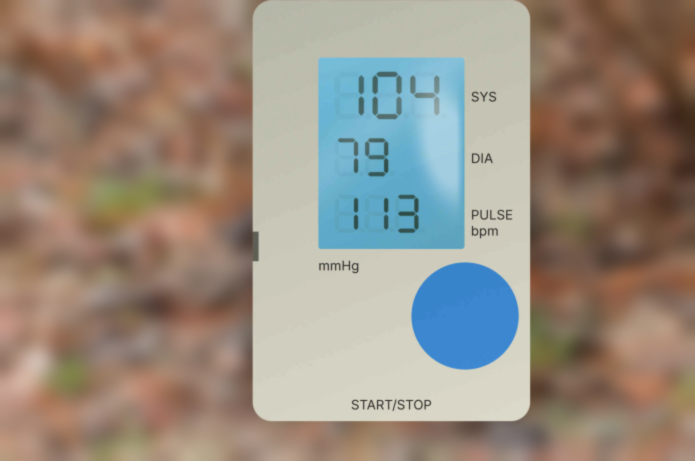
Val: 104 mmHg
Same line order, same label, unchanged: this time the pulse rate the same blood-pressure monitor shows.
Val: 113 bpm
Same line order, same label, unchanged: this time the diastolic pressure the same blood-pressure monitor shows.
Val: 79 mmHg
